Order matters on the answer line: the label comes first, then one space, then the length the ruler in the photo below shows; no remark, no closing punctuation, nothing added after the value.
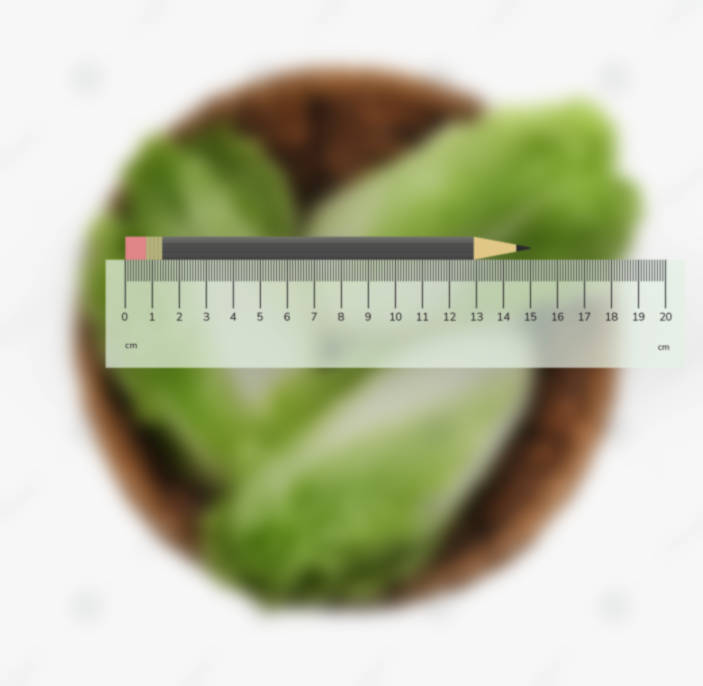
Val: 15 cm
